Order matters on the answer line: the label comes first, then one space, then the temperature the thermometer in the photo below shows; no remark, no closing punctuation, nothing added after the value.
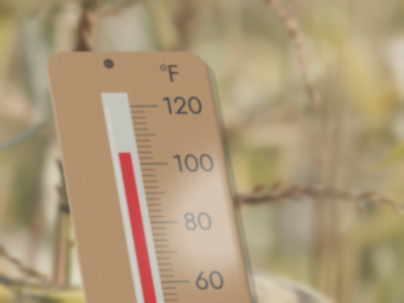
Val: 104 °F
